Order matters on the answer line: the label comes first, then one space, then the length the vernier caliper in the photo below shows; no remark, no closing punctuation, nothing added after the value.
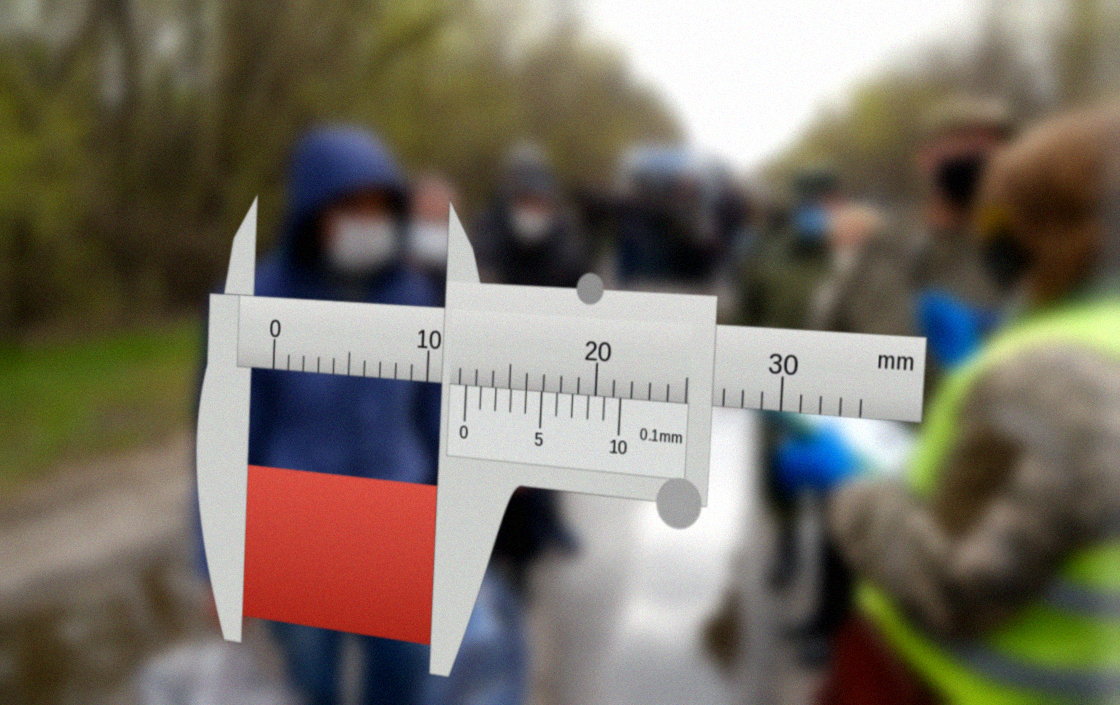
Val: 12.4 mm
